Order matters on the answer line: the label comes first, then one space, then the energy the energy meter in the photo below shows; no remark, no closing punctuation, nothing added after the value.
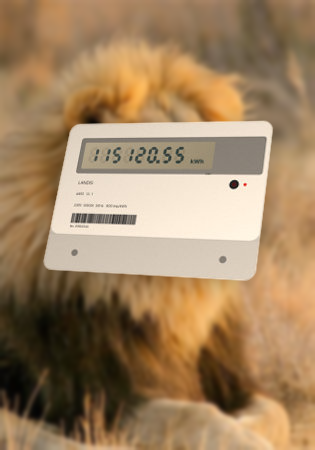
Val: 115120.55 kWh
